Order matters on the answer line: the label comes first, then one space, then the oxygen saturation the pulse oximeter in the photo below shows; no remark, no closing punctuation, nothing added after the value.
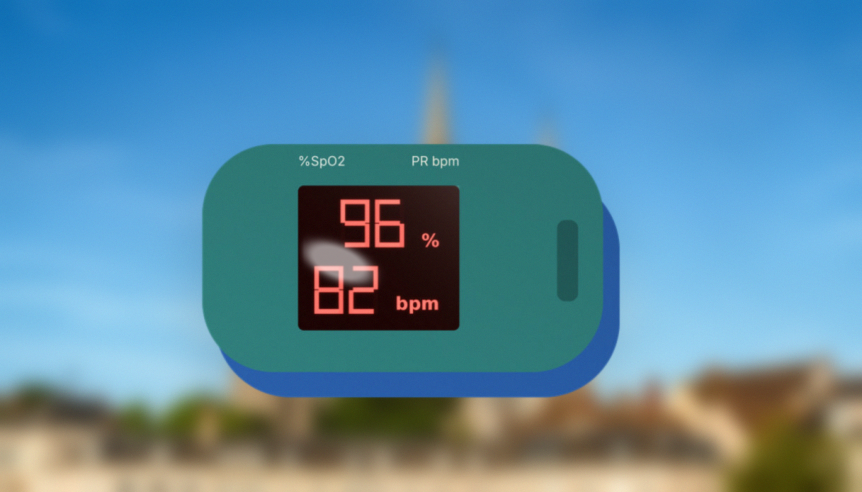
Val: 96 %
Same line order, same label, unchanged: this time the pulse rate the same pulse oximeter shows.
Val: 82 bpm
